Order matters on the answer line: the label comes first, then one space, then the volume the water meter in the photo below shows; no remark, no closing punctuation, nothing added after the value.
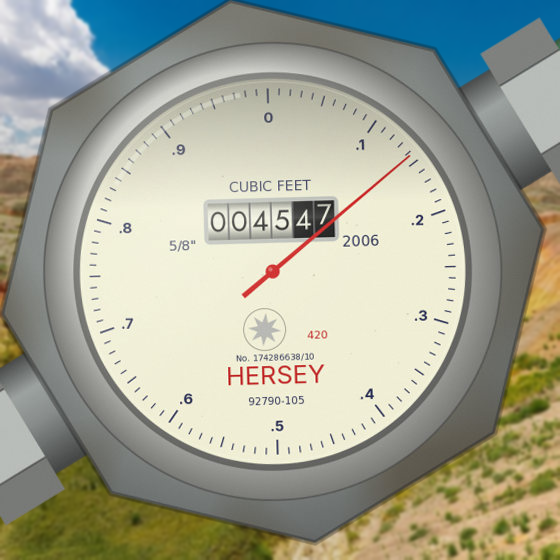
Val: 4547.14 ft³
